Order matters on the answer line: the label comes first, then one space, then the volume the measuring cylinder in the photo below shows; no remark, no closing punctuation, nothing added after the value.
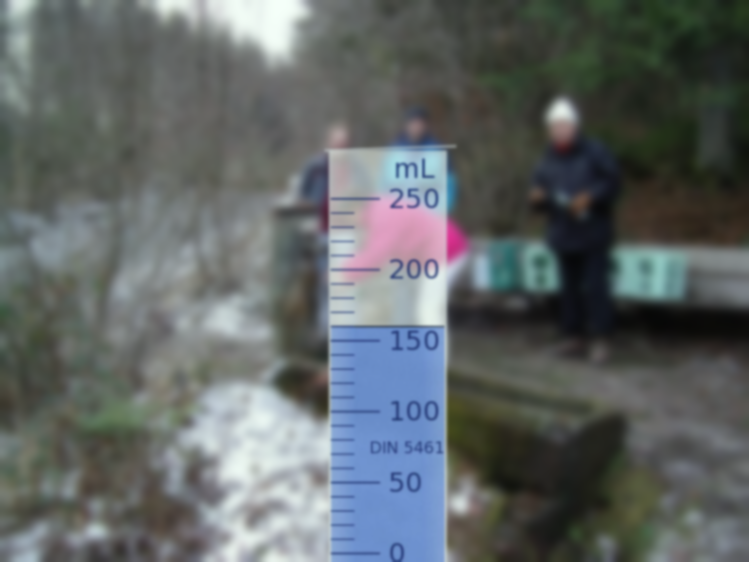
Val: 160 mL
